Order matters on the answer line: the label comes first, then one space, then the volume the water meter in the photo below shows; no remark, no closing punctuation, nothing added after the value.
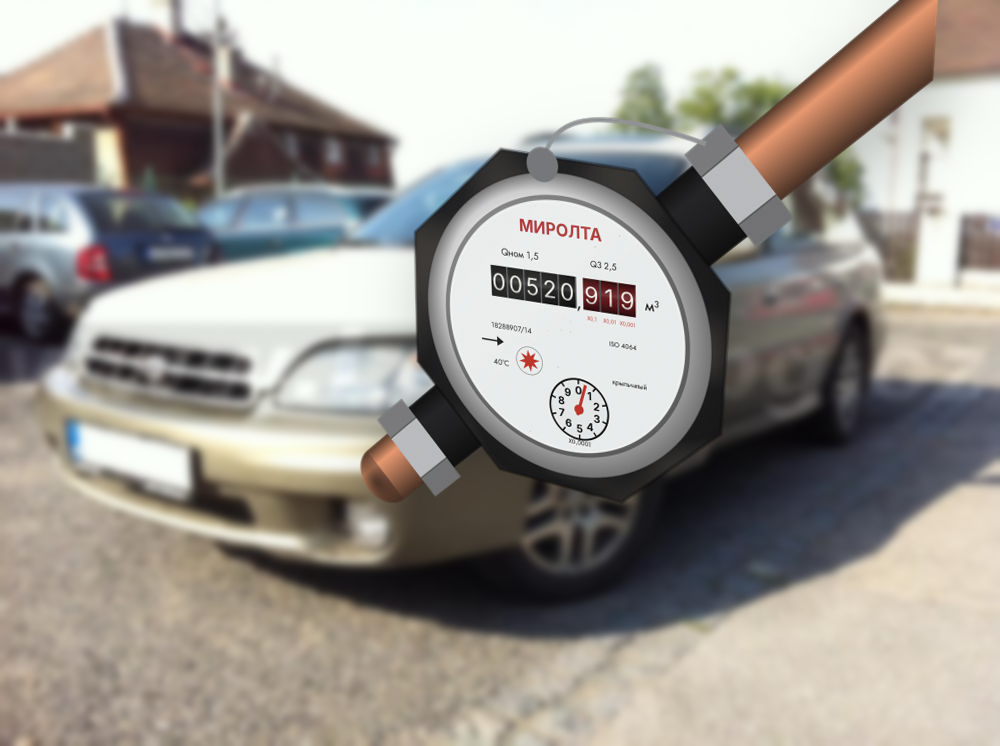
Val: 520.9190 m³
